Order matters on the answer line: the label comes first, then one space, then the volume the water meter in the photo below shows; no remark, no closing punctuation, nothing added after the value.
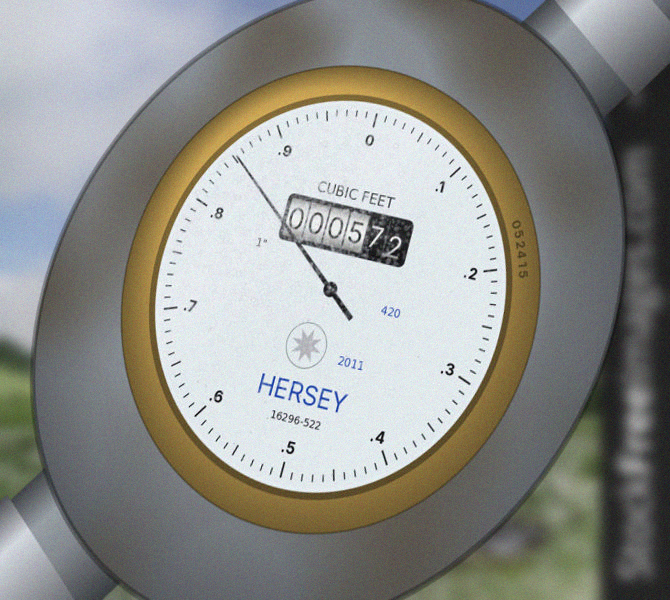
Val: 571.85 ft³
